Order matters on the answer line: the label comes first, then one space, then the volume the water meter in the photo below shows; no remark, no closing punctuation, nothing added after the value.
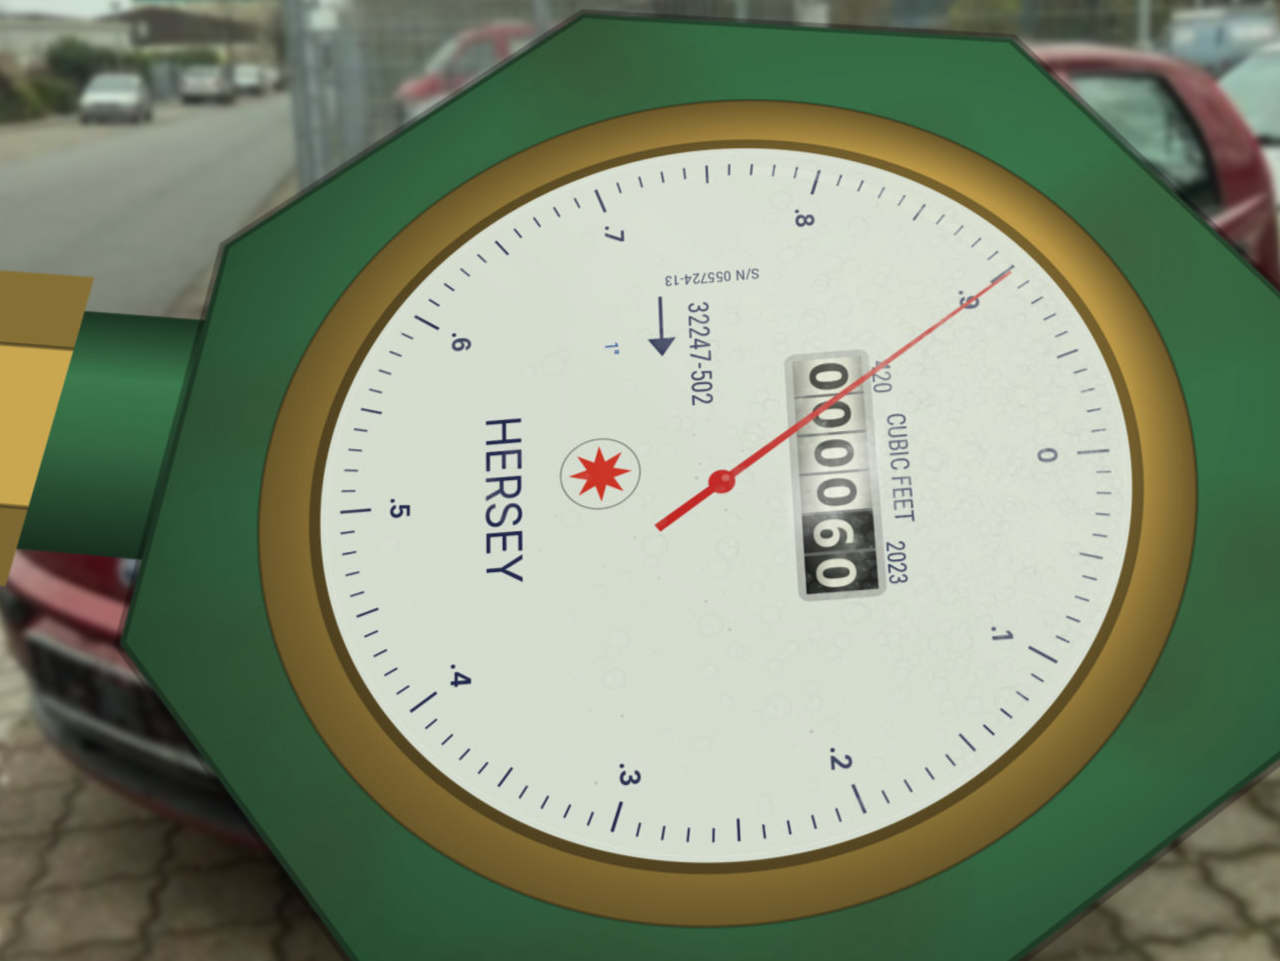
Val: 59.90 ft³
